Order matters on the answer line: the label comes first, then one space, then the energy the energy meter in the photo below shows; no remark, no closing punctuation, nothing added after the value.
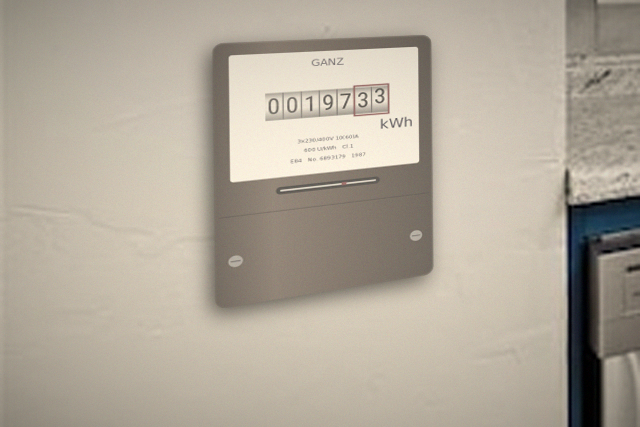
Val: 197.33 kWh
